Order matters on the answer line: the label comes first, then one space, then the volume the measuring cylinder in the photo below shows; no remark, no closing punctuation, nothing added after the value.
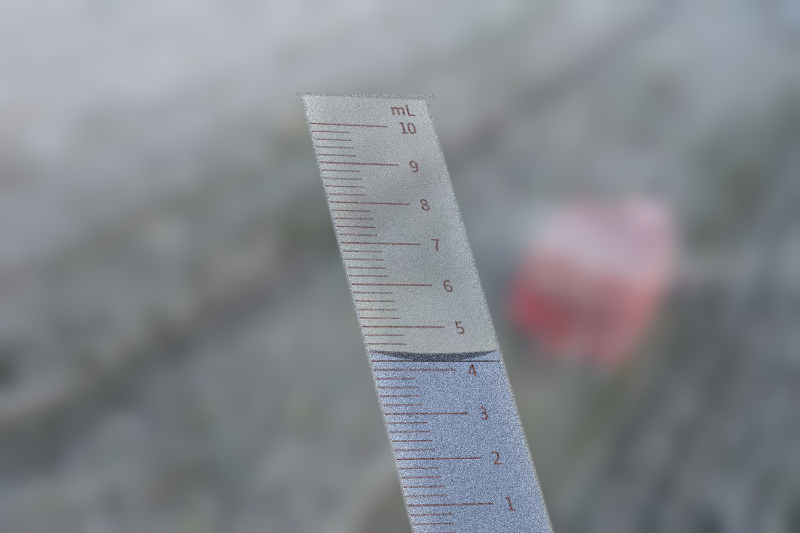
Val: 4.2 mL
